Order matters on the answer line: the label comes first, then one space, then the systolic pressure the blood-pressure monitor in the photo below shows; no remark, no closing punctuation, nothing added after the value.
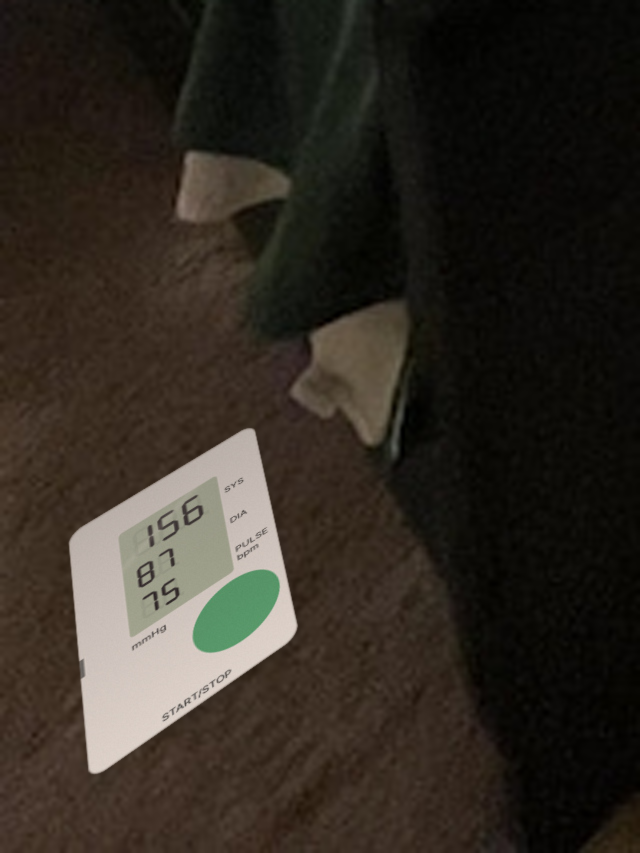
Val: 156 mmHg
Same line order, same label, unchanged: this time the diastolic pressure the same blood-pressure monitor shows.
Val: 87 mmHg
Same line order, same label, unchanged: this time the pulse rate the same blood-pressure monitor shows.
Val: 75 bpm
